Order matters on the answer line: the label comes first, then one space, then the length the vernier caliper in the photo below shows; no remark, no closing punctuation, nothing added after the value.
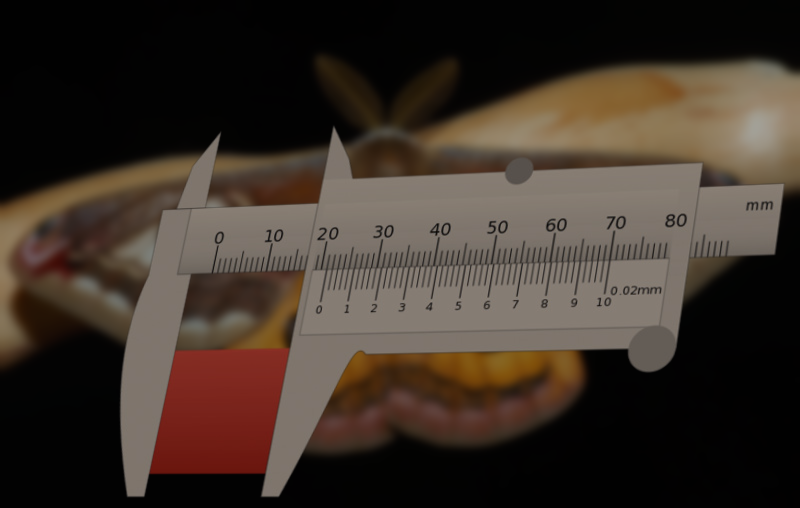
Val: 21.0 mm
